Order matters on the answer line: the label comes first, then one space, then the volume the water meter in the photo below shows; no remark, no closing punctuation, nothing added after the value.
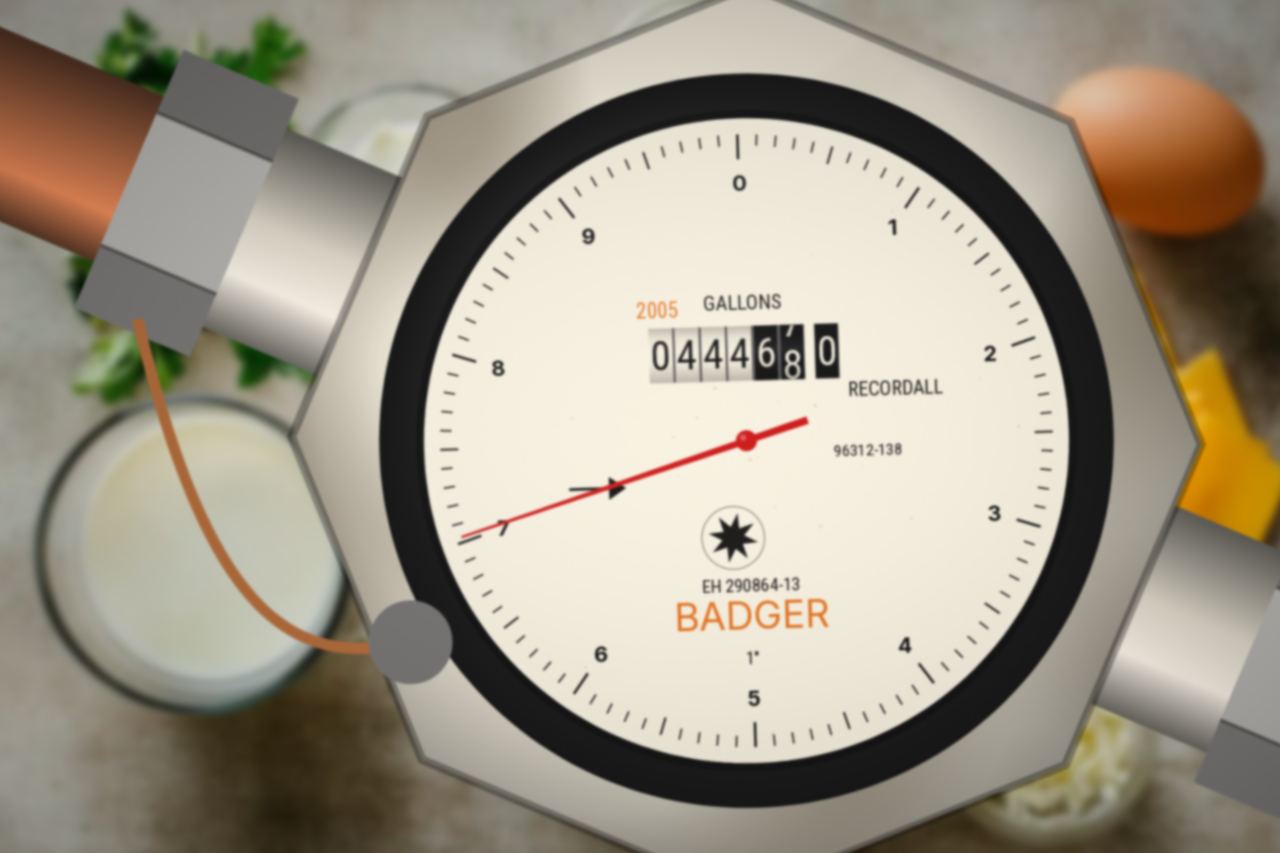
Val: 444677.0 gal
